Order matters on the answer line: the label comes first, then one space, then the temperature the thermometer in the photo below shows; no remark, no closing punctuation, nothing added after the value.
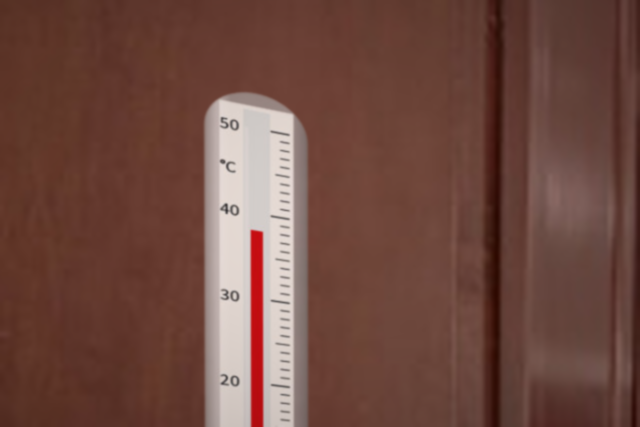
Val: 38 °C
